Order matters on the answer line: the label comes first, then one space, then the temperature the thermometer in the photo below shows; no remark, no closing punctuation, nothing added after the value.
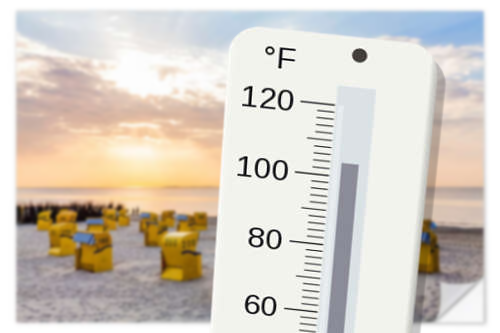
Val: 104 °F
